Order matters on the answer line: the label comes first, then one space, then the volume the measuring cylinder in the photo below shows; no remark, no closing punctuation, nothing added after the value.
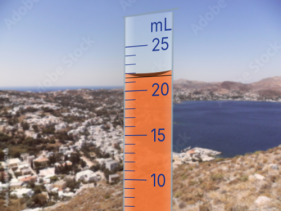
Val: 21.5 mL
